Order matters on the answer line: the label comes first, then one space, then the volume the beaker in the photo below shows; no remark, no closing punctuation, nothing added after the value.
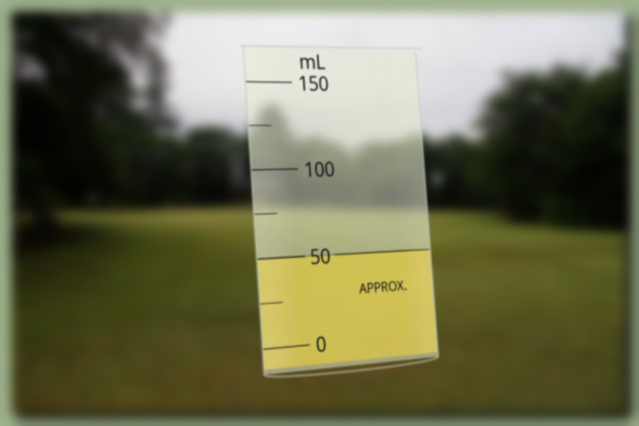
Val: 50 mL
